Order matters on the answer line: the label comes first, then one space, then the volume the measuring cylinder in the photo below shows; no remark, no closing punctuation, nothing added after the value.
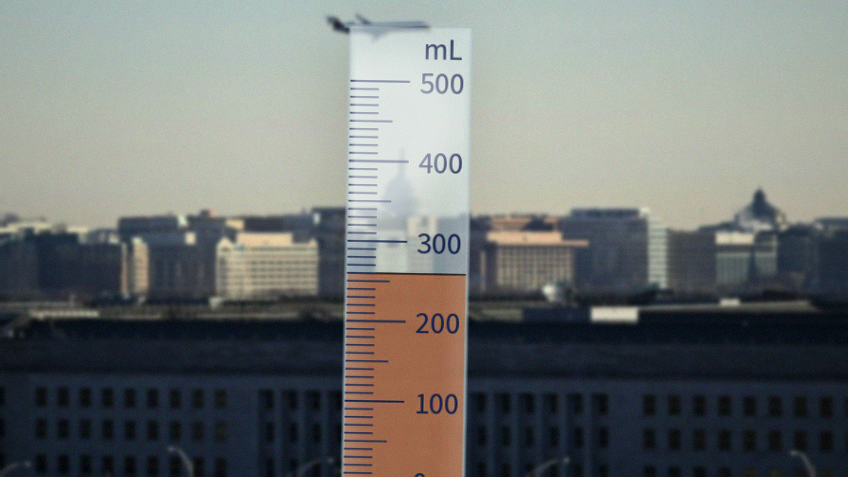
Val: 260 mL
